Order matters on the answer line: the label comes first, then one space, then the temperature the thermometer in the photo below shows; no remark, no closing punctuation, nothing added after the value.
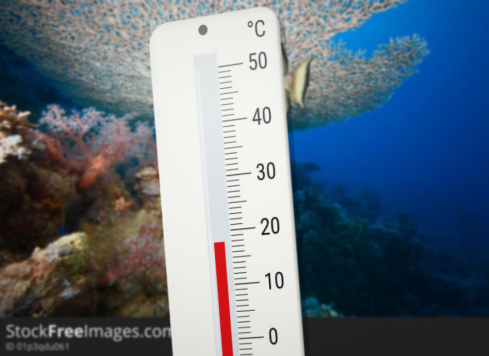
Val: 18 °C
